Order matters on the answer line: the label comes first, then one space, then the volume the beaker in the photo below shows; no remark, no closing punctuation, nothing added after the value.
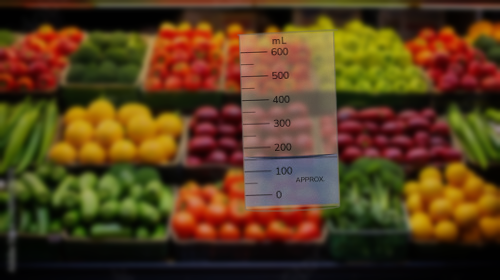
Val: 150 mL
